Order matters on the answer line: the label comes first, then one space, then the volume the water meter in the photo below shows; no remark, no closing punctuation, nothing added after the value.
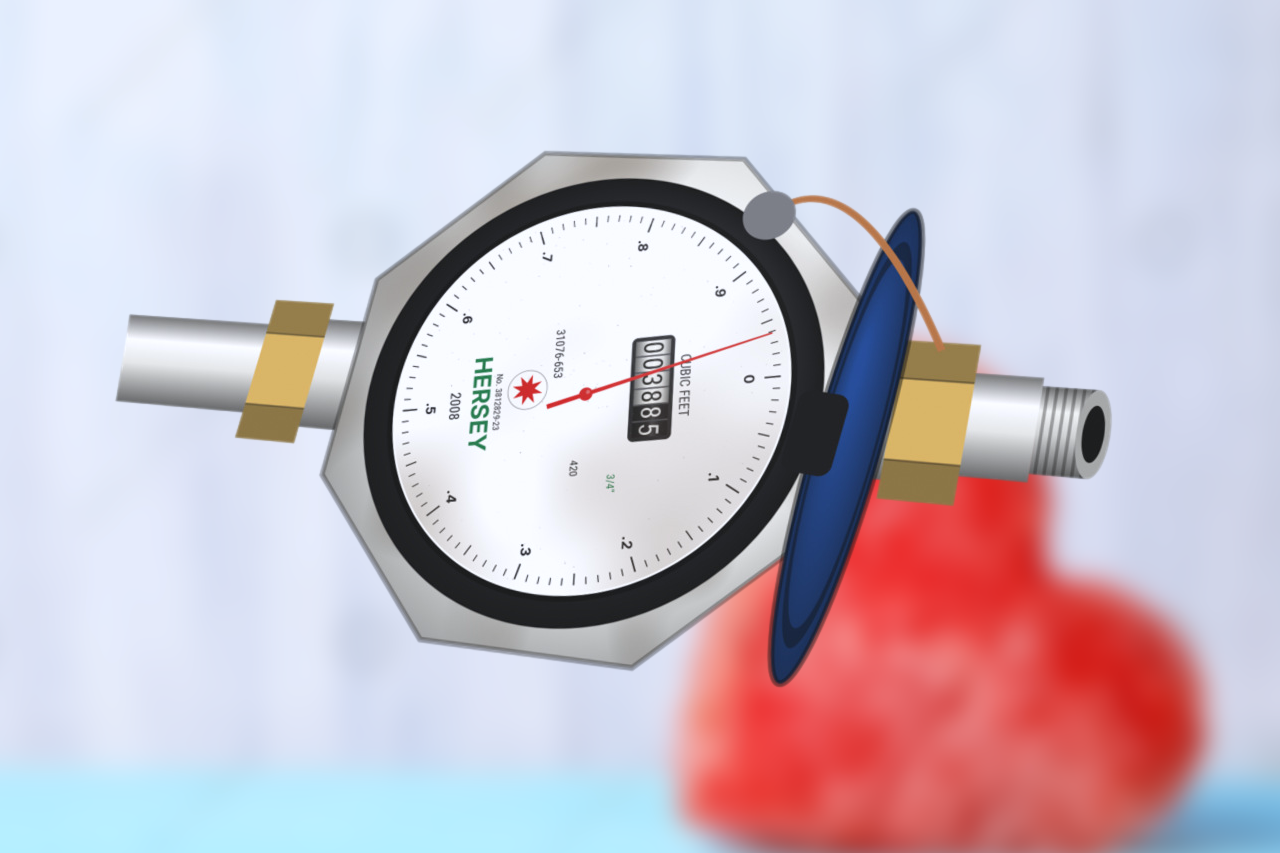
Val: 3884.96 ft³
